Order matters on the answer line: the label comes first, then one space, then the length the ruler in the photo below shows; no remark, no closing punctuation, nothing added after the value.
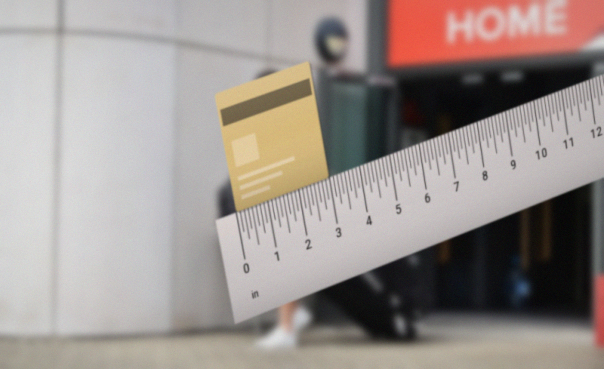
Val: 3 in
